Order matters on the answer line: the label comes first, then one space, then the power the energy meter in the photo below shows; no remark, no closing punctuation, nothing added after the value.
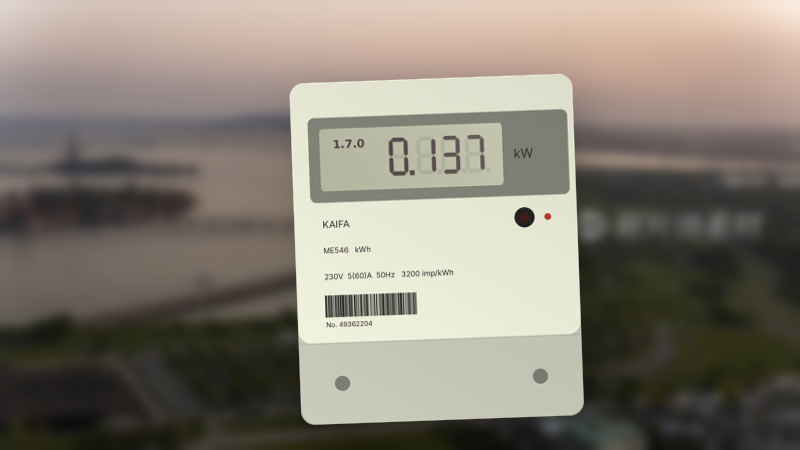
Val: 0.137 kW
